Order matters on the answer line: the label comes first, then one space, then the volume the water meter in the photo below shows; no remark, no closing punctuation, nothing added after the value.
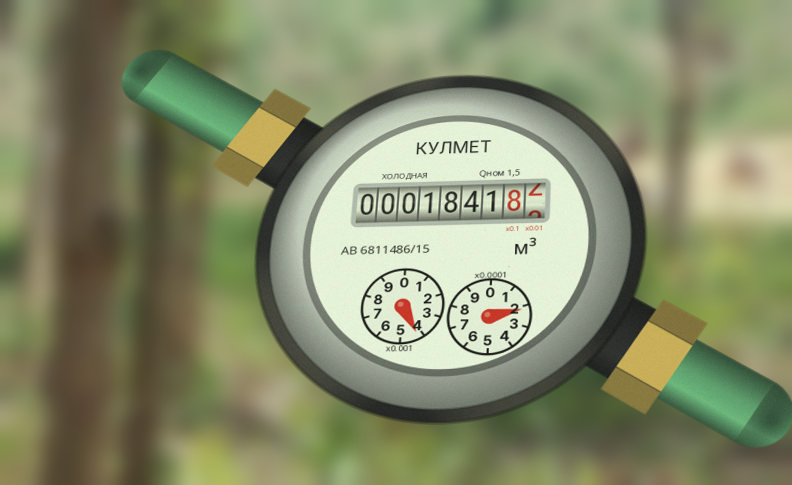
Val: 1841.8242 m³
